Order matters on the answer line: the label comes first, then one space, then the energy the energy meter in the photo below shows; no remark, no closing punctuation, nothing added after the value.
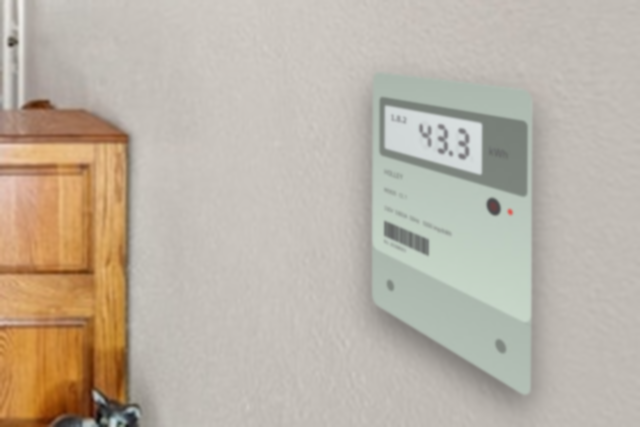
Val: 43.3 kWh
